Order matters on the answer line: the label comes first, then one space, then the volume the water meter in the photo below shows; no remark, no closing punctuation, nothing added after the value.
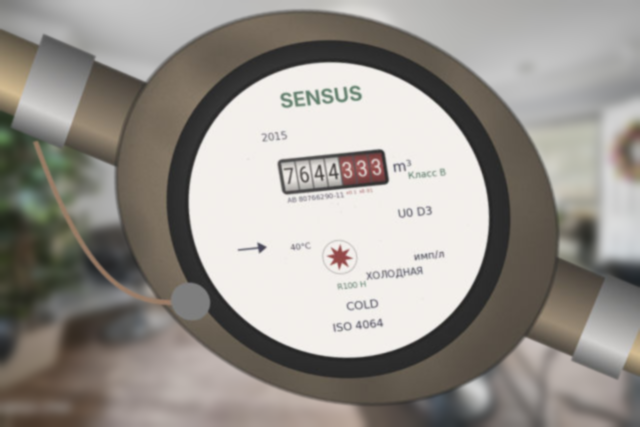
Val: 7644.333 m³
